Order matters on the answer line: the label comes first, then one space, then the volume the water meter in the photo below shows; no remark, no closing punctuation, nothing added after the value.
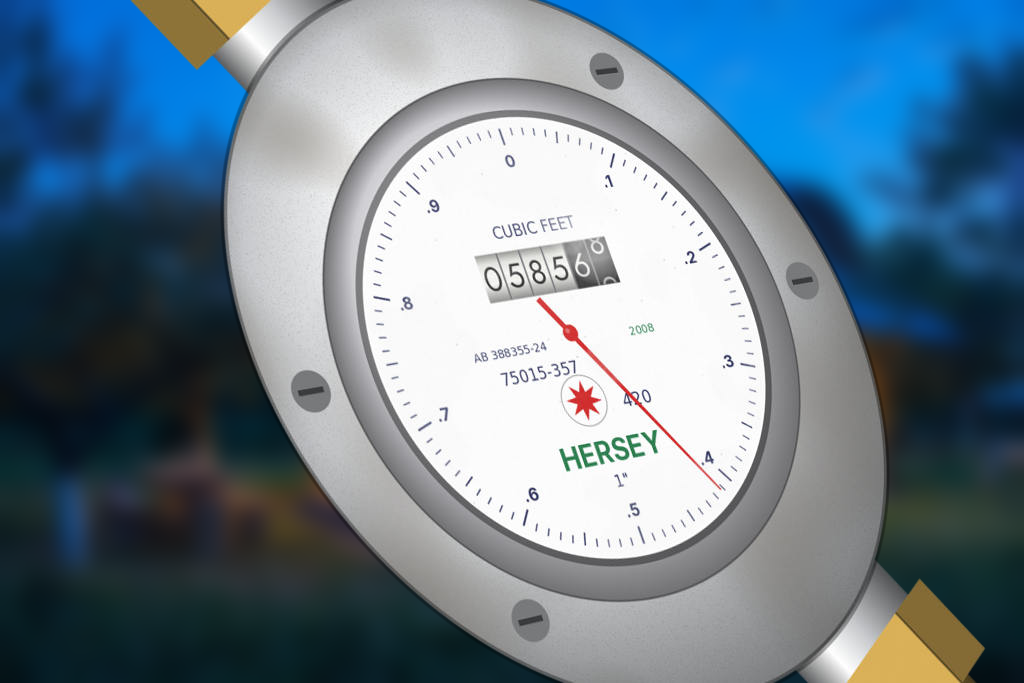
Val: 58568.41 ft³
